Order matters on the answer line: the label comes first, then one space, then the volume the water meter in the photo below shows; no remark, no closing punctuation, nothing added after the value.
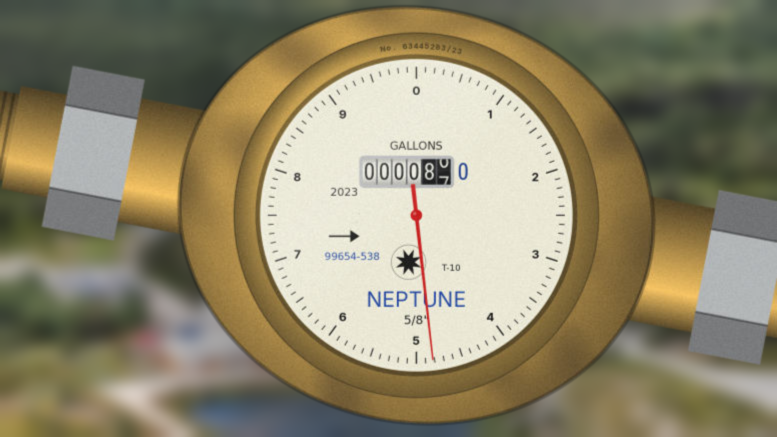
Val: 864.8 gal
